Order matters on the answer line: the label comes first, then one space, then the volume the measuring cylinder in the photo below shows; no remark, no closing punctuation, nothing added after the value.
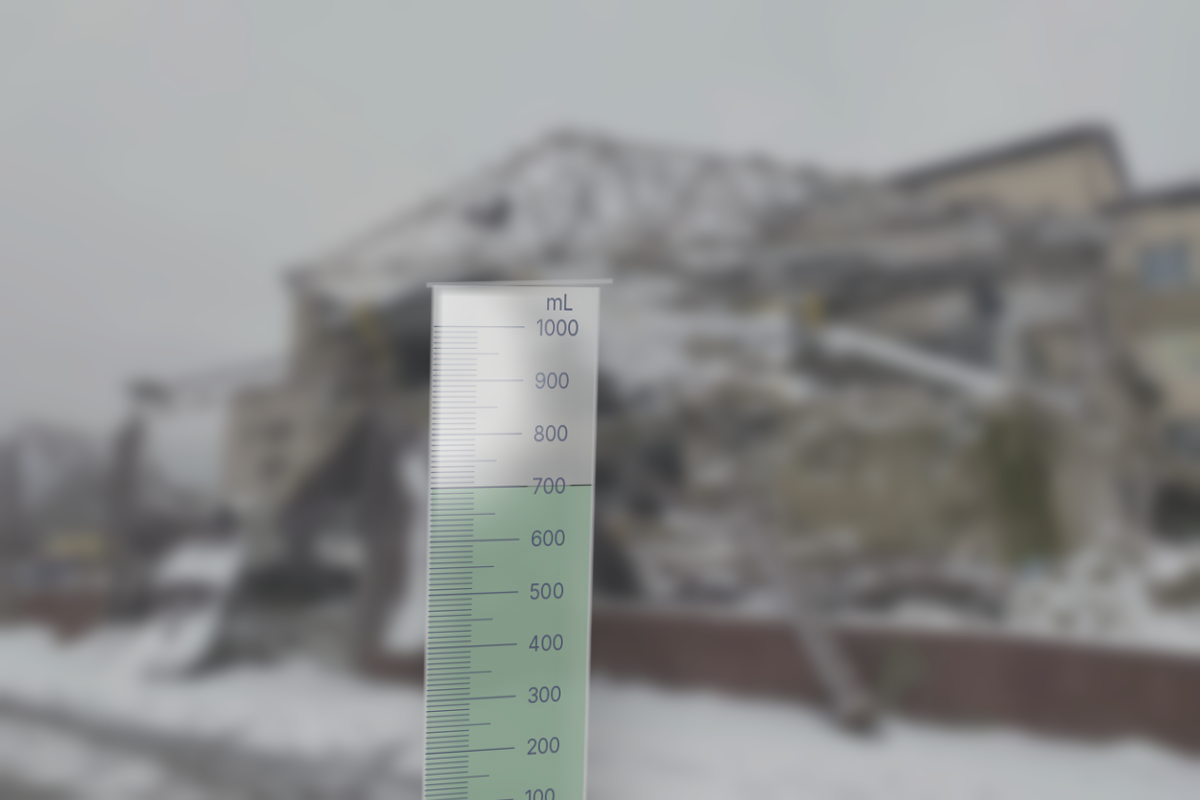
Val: 700 mL
